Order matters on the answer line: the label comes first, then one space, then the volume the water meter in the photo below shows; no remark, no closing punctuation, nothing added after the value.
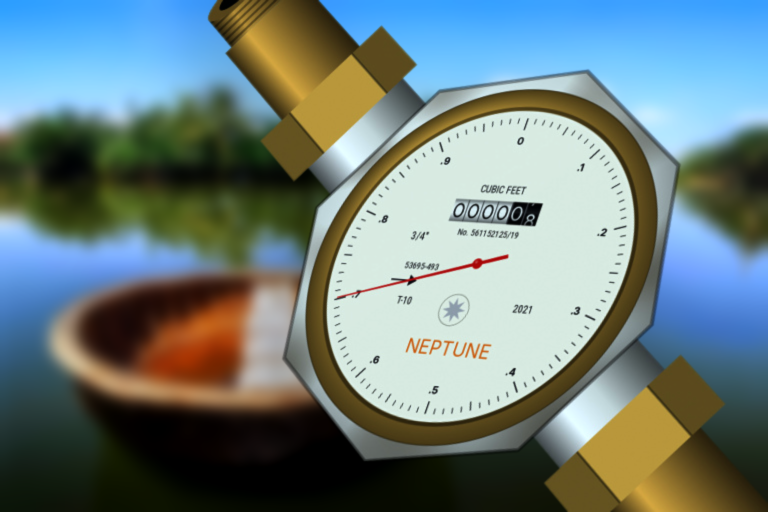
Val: 7.70 ft³
